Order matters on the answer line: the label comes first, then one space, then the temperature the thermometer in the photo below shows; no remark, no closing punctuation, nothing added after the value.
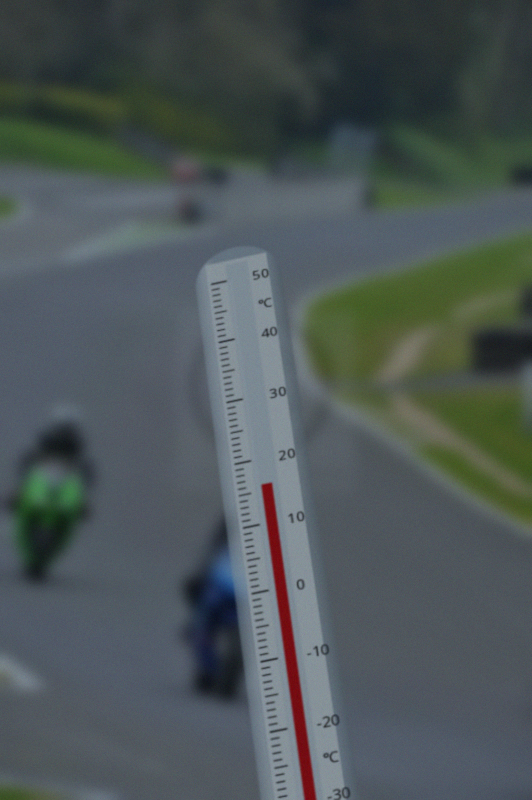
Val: 16 °C
